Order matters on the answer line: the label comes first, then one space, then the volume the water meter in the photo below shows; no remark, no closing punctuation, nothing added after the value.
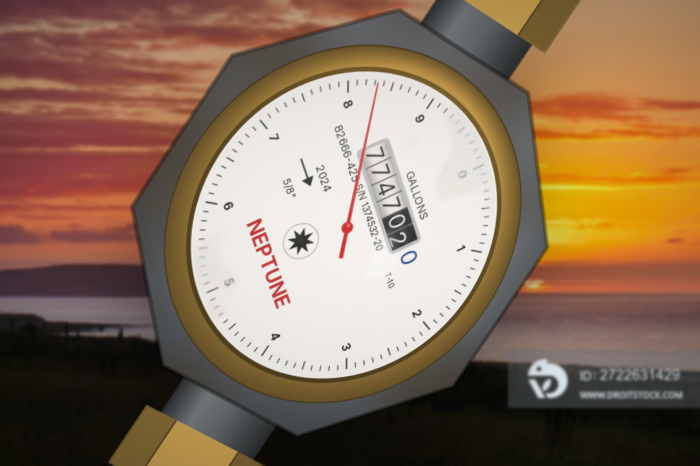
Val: 7747018.3 gal
